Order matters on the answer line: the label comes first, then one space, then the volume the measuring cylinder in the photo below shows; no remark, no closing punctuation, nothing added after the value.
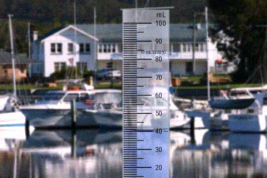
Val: 40 mL
